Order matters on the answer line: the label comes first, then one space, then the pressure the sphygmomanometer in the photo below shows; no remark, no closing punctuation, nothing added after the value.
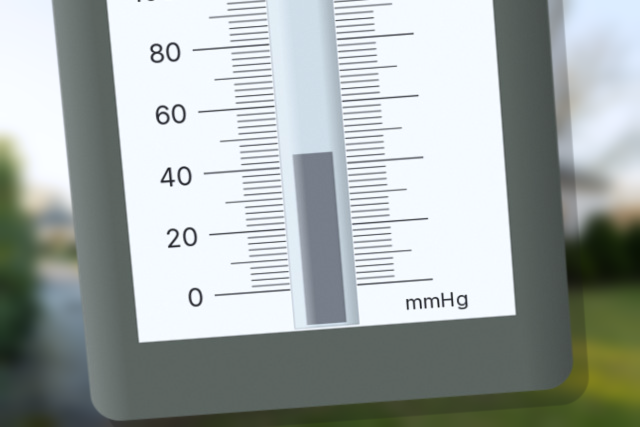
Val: 44 mmHg
